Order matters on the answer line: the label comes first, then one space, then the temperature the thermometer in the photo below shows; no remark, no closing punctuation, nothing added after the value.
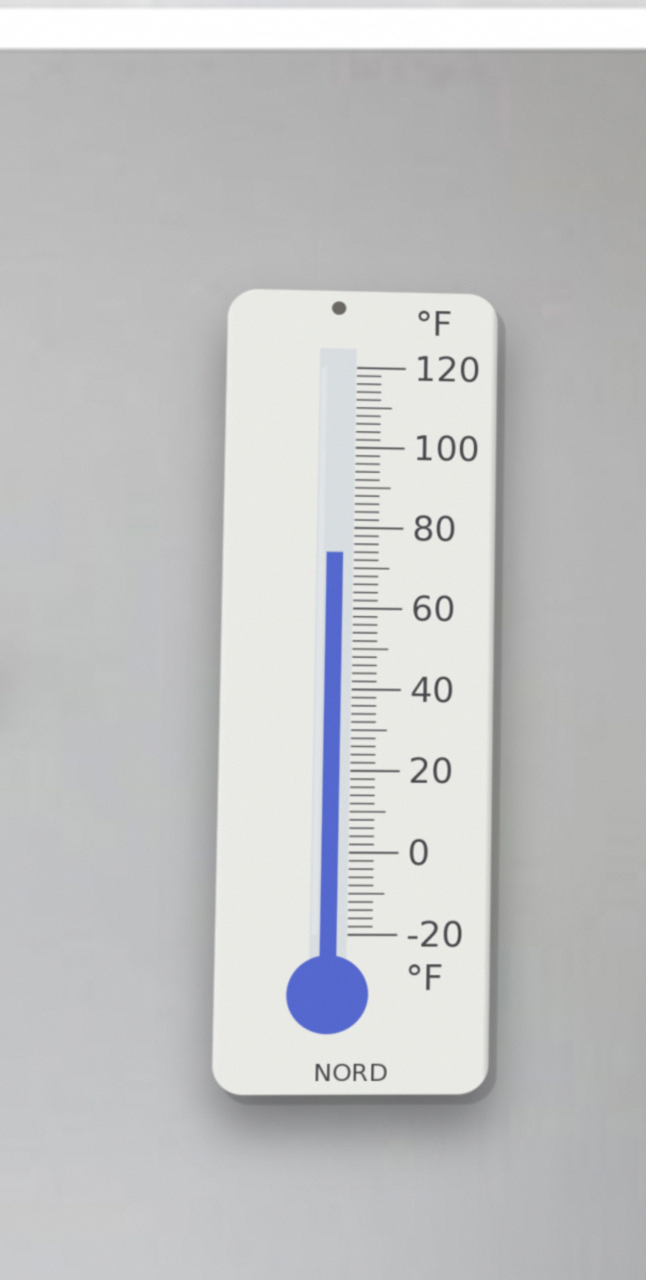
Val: 74 °F
